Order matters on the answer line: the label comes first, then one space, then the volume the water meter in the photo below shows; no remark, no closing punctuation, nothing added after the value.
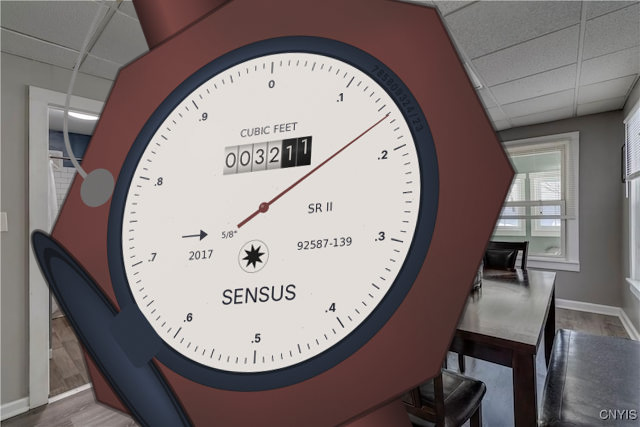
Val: 3211.16 ft³
